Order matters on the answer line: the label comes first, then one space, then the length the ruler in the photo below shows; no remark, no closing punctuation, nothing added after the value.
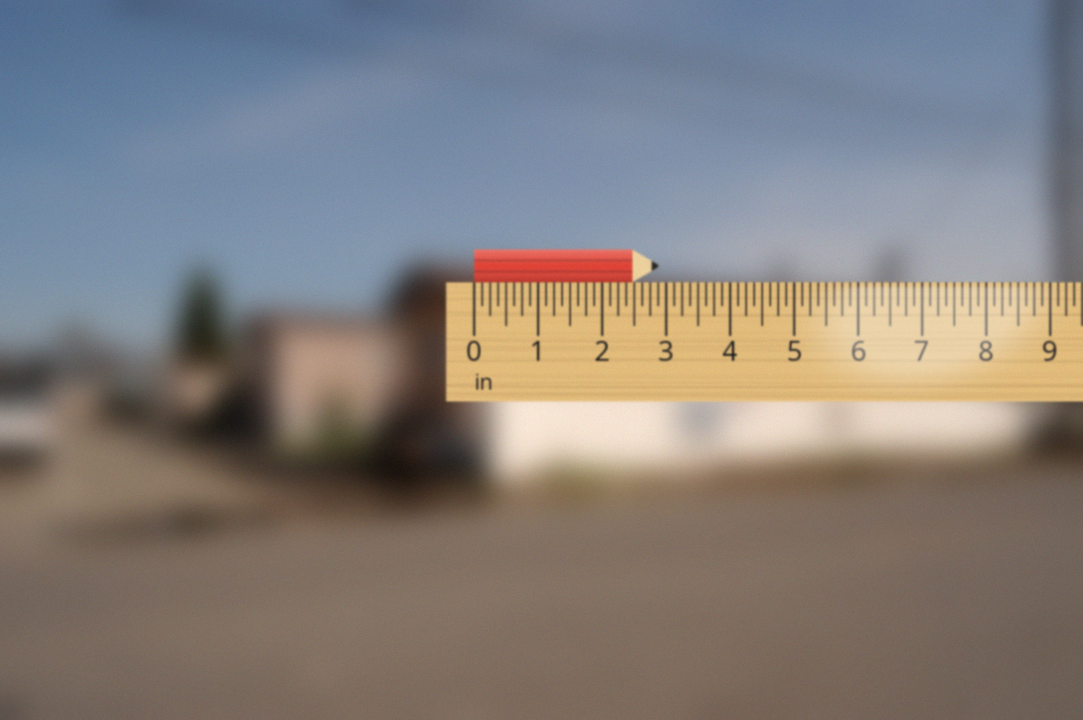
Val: 2.875 in
